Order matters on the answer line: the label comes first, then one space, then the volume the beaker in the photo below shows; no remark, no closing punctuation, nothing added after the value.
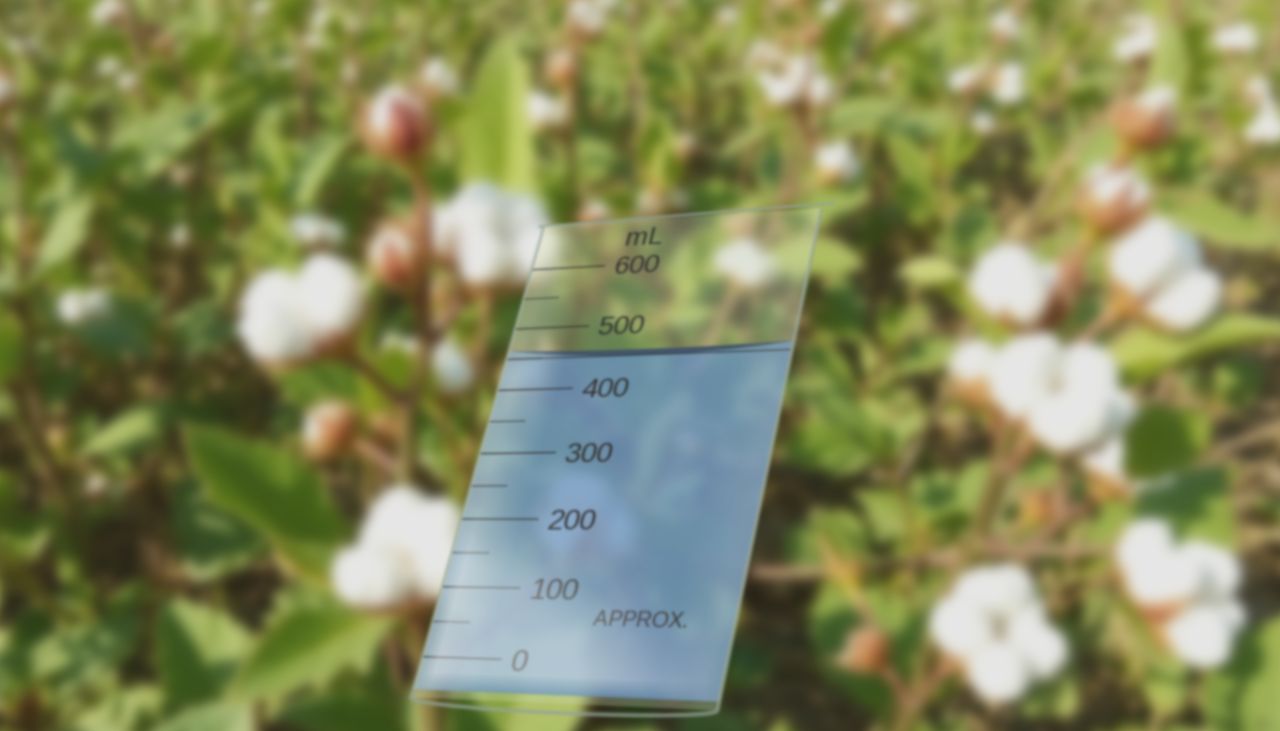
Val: 450 mL
